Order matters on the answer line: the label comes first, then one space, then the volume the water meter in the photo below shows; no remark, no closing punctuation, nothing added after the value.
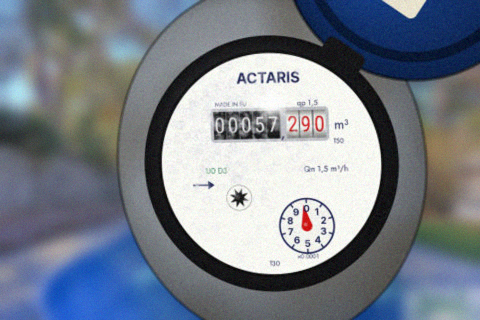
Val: 57.2899 m³
